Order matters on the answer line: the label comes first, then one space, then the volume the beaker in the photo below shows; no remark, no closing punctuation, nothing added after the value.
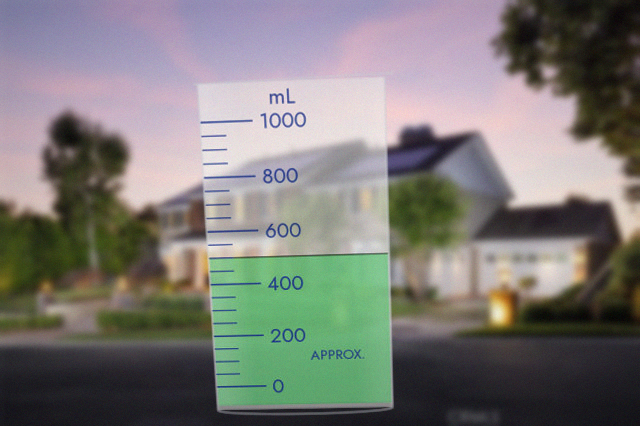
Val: 500 mL
